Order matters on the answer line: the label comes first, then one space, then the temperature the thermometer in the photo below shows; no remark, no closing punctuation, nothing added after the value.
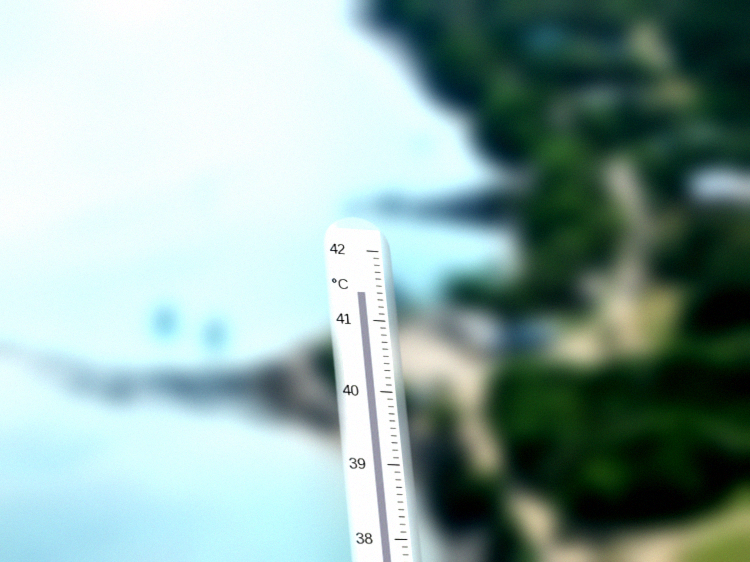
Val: 41.4 °C
